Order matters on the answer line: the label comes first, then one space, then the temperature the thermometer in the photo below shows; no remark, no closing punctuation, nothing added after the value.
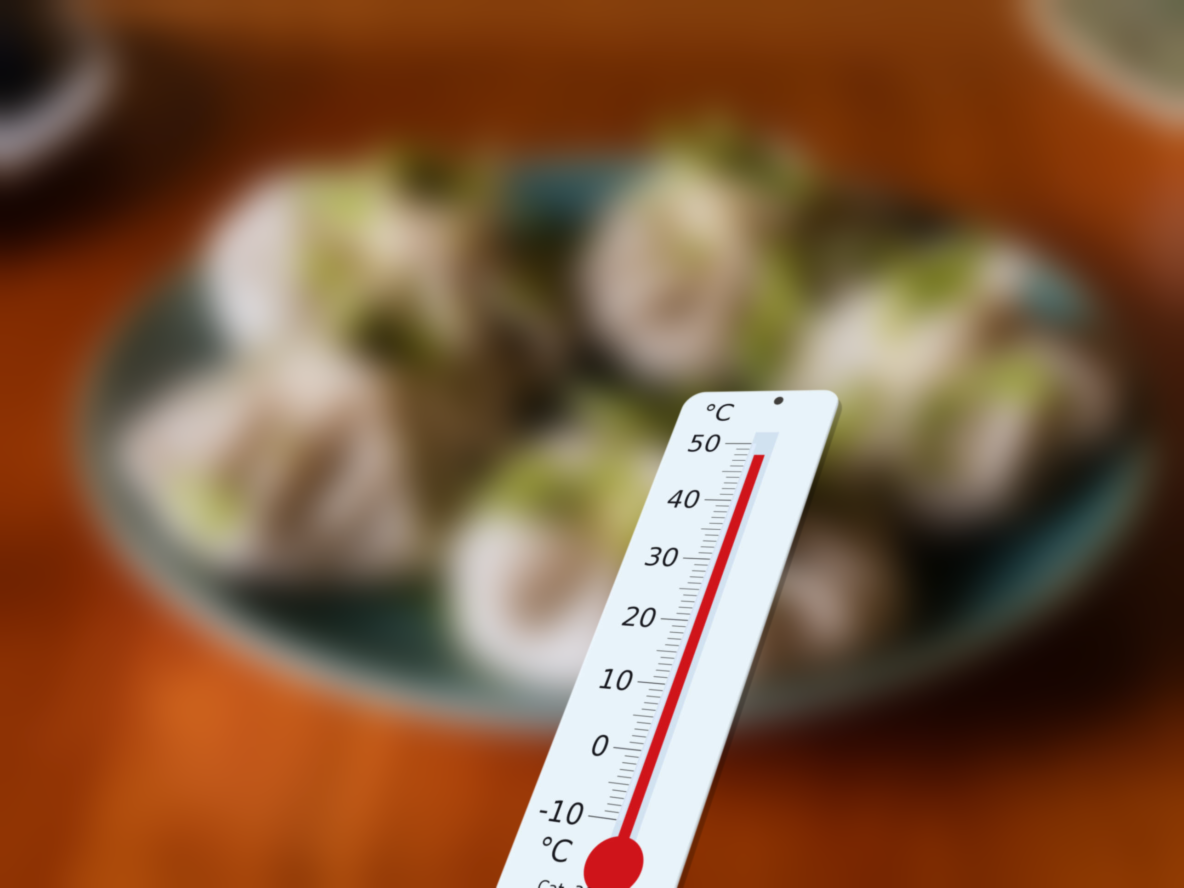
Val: 48 °C
